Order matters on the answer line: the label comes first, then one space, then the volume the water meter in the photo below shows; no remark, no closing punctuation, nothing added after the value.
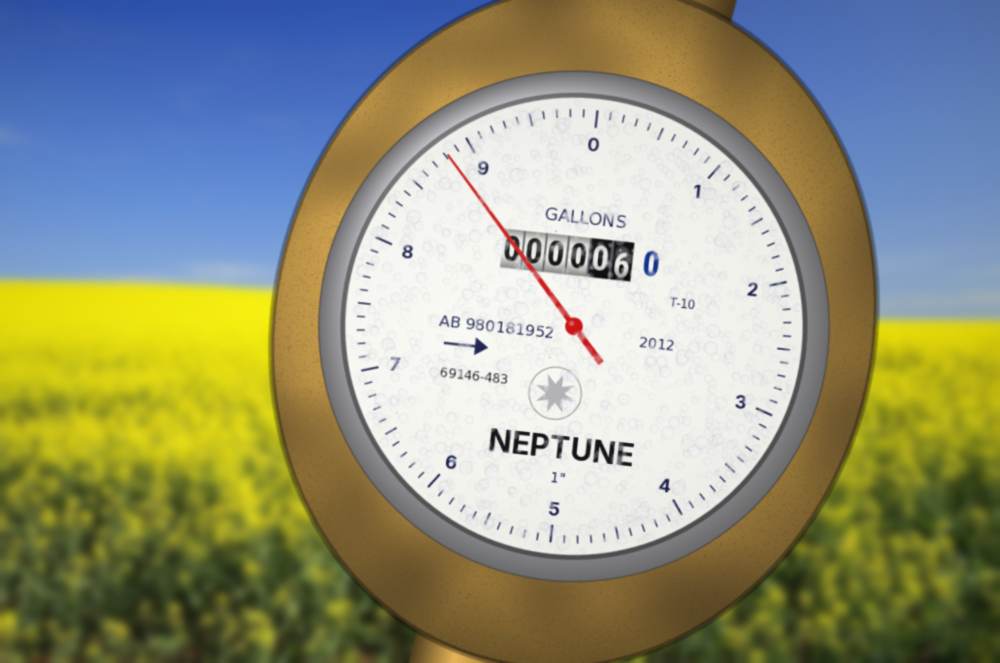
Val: 58.8 gal
